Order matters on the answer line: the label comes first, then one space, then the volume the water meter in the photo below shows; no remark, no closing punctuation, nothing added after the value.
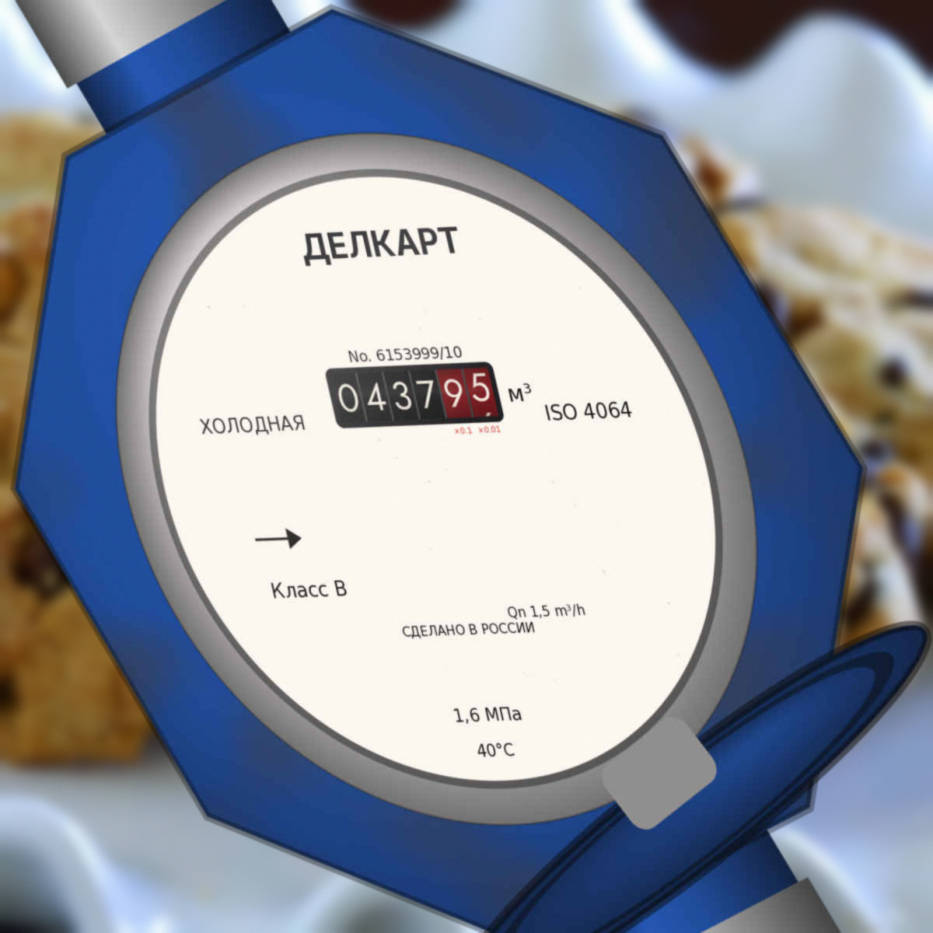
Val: 437.95 m³
